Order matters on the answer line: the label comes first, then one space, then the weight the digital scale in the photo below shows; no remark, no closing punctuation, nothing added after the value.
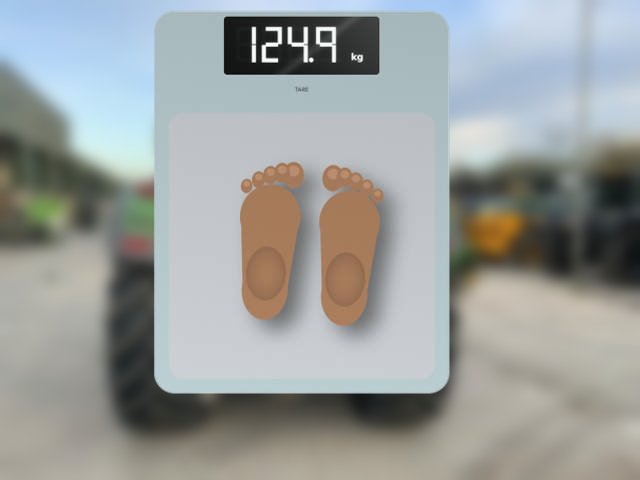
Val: 124.9 kg
